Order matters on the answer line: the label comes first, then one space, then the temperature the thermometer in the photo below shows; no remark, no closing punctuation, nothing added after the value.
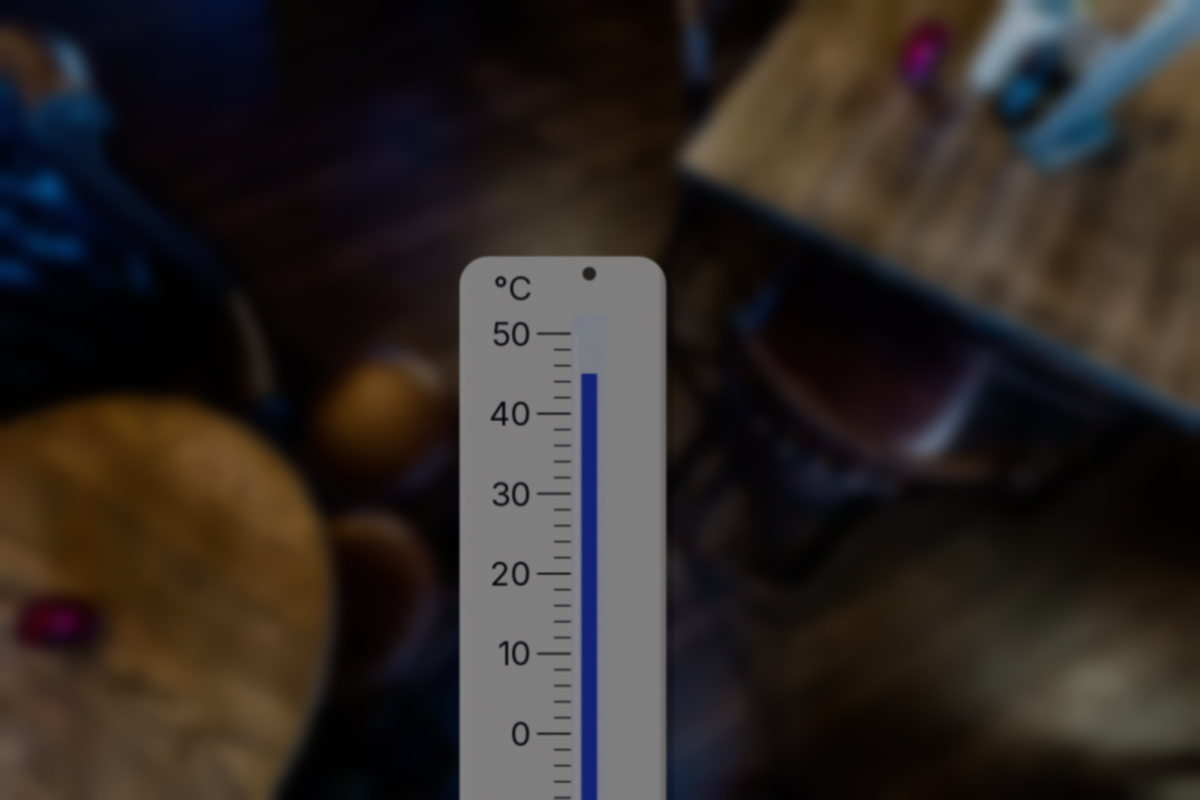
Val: 45 °C
